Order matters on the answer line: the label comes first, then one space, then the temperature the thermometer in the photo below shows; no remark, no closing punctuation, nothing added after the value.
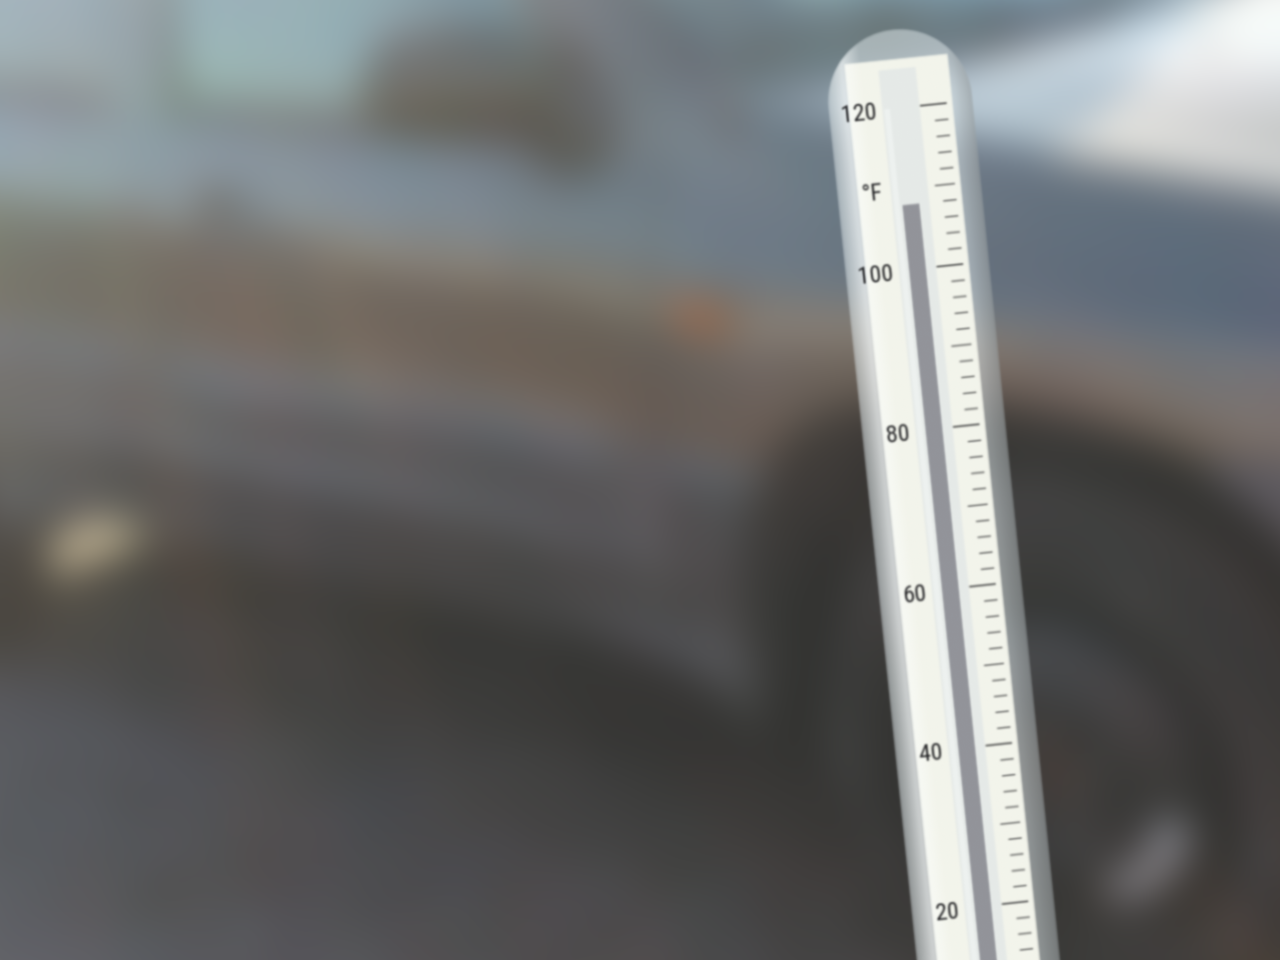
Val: 108 °F
